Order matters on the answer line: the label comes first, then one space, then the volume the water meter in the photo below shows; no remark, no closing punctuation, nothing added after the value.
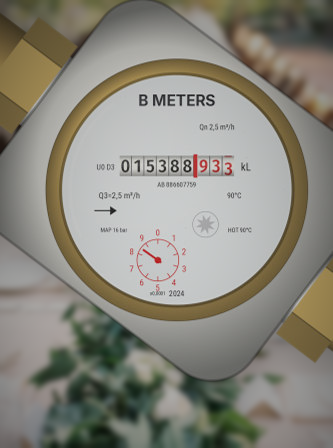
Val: 15388.9328 kL
